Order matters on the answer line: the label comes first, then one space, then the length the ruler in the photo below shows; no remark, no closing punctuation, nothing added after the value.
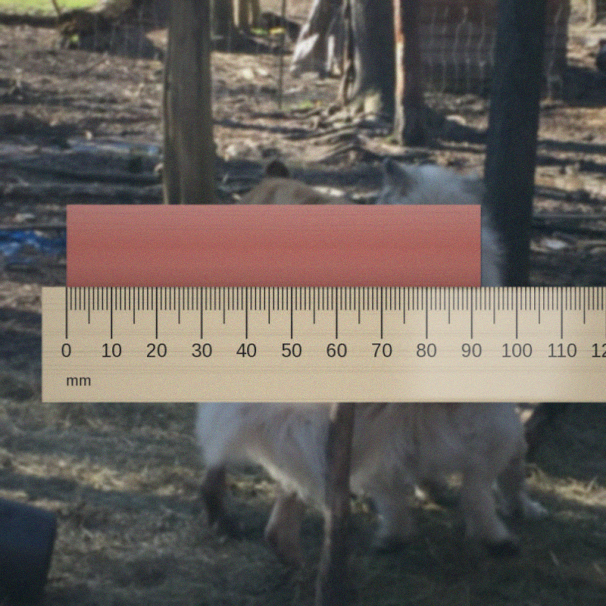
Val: 92 mm
